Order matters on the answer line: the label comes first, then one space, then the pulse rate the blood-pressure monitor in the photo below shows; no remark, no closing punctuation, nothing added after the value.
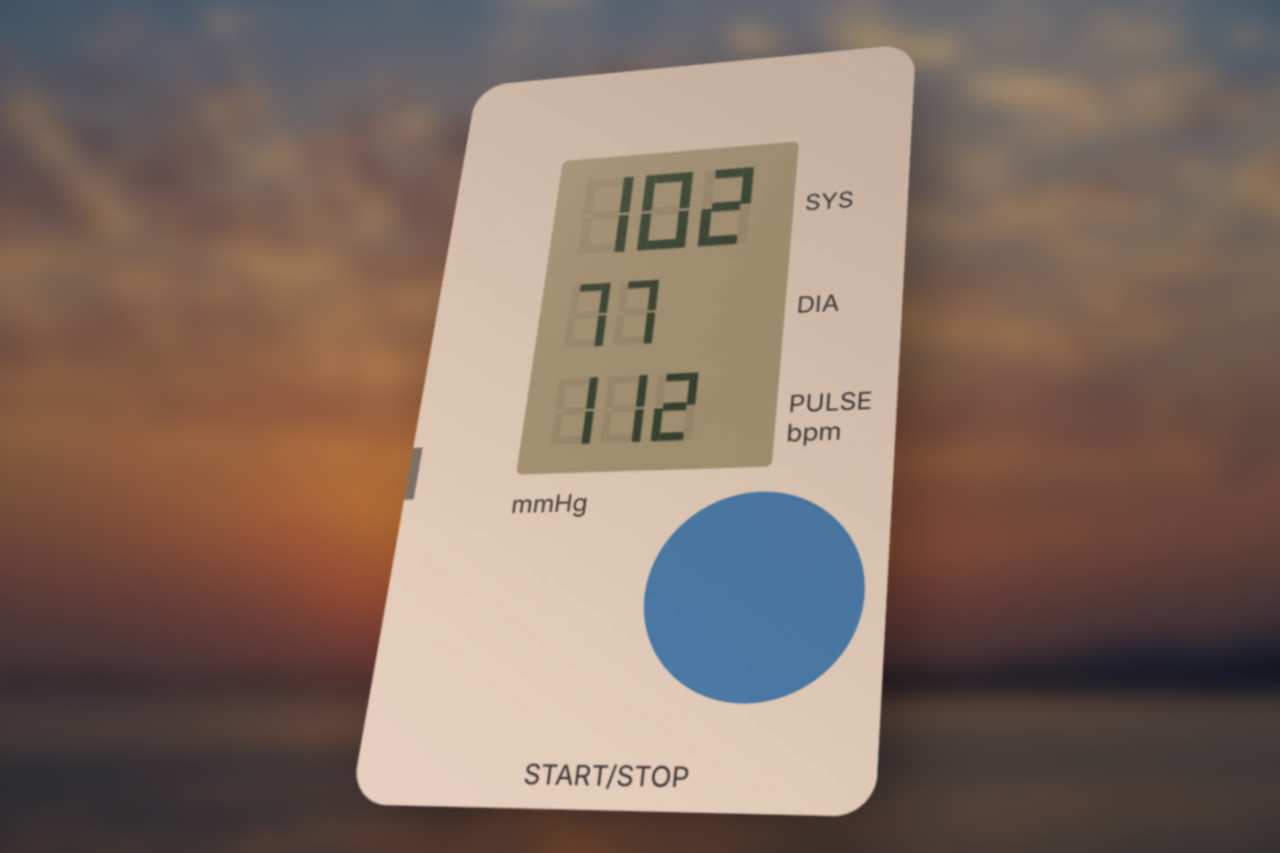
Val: 112 bpm
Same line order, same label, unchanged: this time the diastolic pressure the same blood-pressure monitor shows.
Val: 77 mmHg
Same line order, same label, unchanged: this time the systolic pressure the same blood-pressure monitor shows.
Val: 102 mmHg
